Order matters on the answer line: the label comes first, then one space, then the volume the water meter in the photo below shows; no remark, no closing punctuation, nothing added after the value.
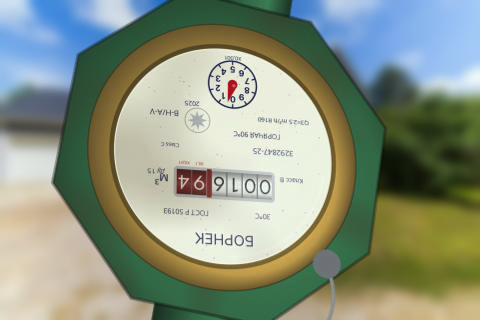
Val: 16.940 m³
